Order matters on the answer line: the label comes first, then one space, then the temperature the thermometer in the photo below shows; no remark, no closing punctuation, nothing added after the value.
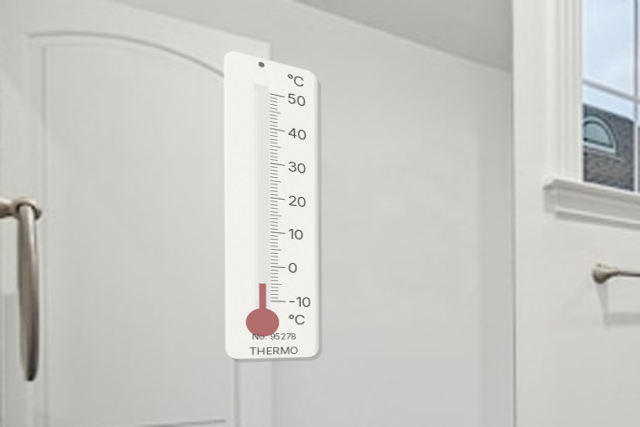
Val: -5 °C
